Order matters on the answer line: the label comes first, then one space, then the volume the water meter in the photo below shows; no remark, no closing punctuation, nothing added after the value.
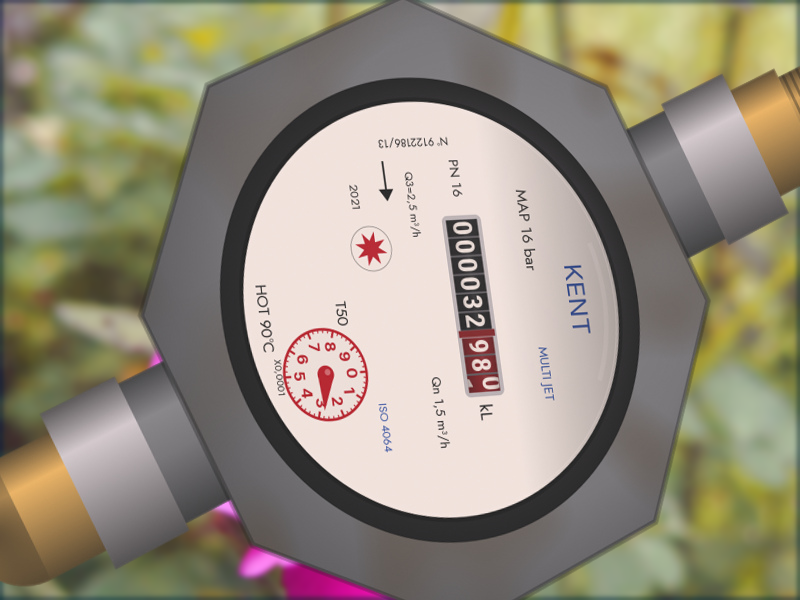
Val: 32.9802 kL
